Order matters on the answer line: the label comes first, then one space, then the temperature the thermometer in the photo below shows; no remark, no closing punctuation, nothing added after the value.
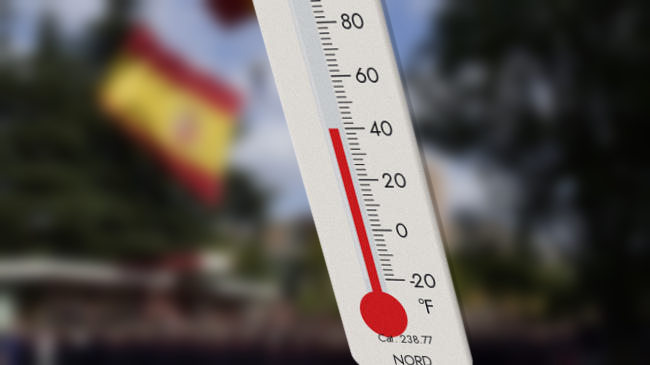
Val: 40 °F
